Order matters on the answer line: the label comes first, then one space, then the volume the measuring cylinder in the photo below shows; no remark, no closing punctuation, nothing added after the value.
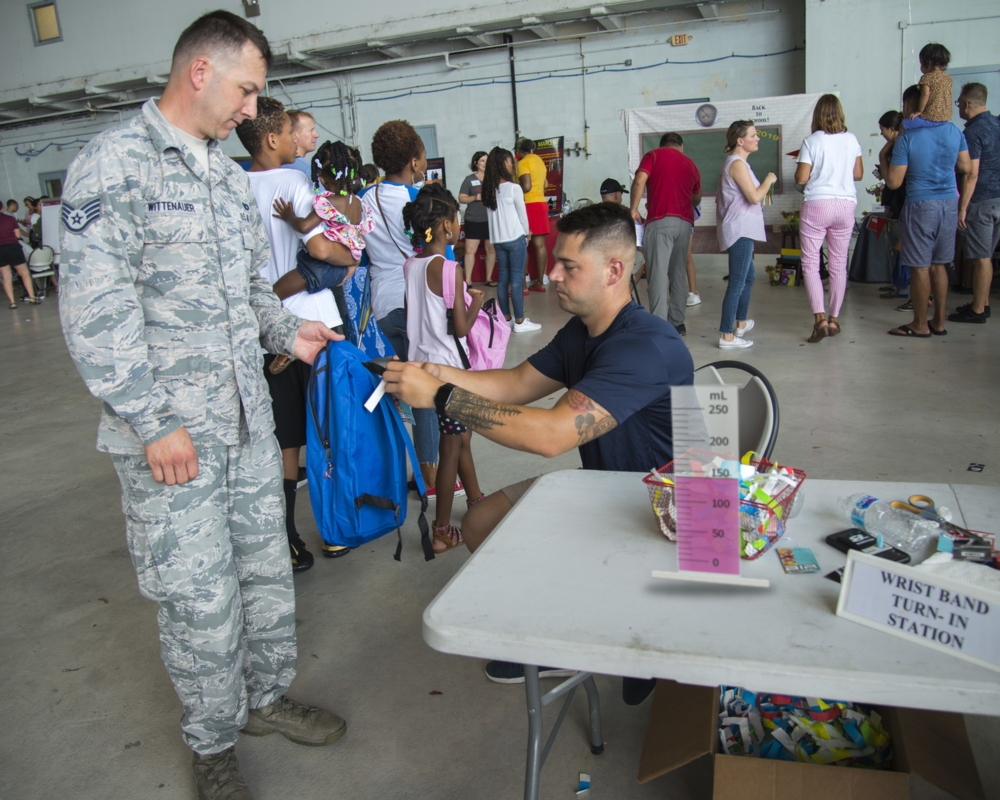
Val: 140 mL
